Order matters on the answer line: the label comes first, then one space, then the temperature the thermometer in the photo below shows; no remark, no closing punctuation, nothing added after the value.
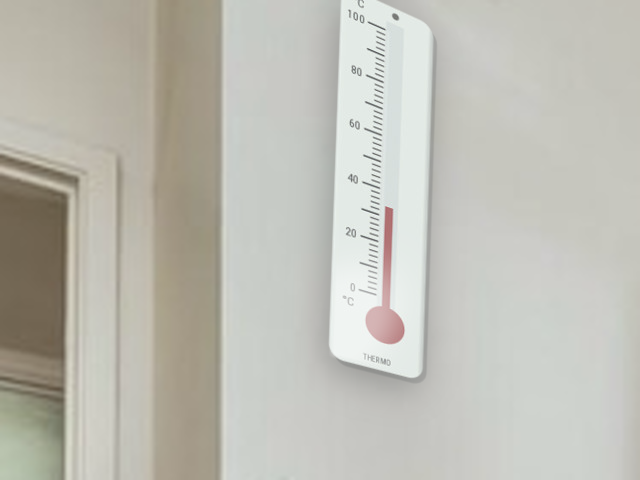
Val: 34 °C
